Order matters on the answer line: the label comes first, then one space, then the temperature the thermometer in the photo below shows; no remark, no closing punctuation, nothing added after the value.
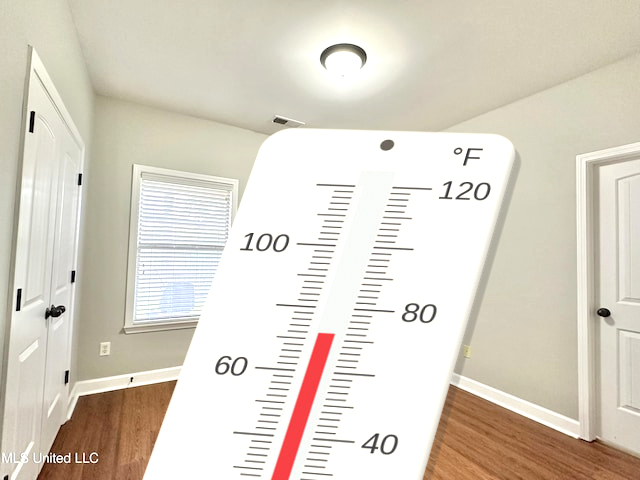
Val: 72 °F
